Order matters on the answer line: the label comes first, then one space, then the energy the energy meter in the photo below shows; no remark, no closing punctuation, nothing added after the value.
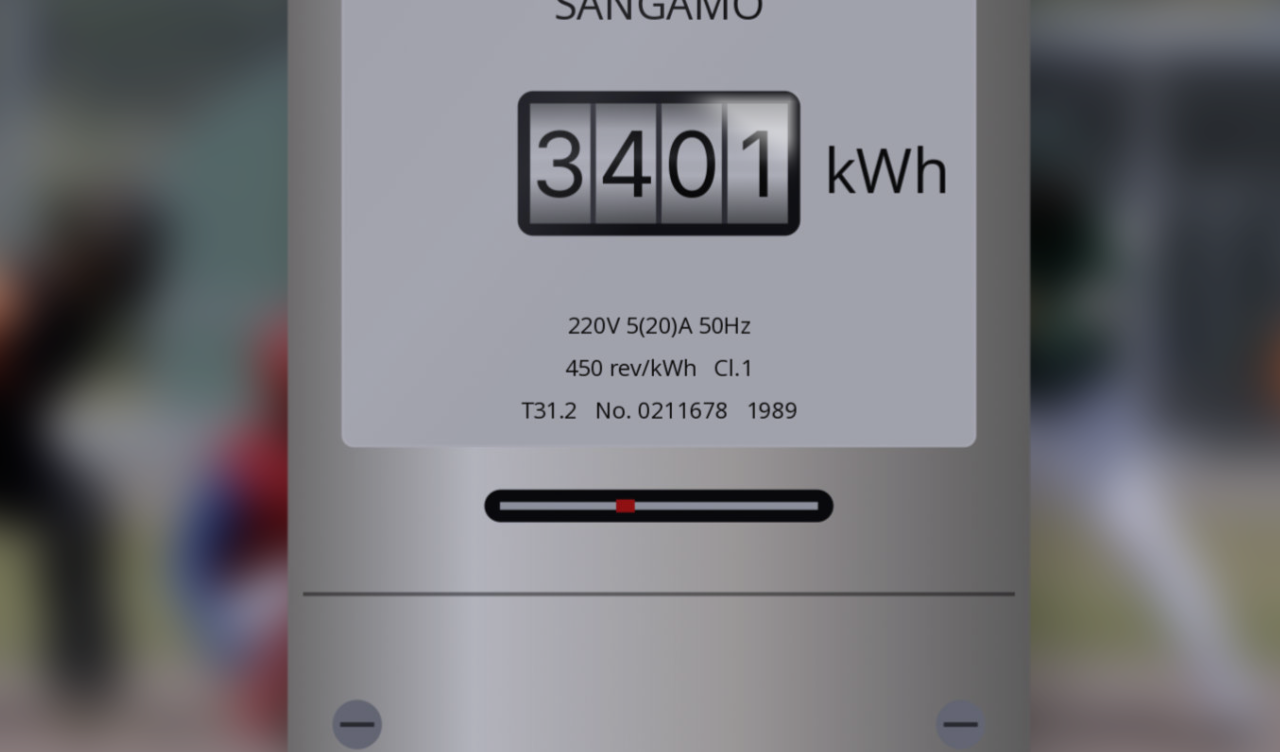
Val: 3401 kWh
